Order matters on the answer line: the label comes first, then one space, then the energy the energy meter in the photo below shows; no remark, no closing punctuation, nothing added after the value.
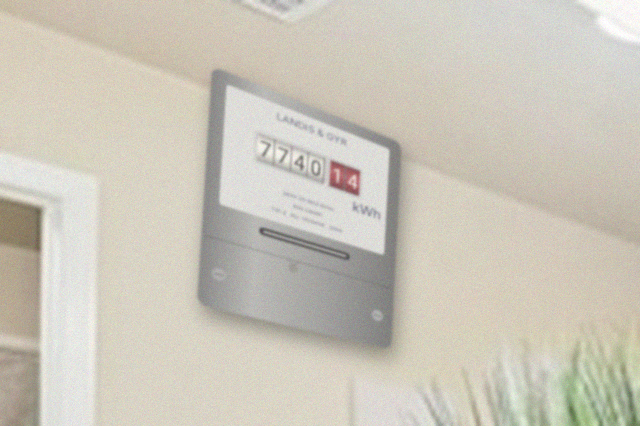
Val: 7740.14 kWh
